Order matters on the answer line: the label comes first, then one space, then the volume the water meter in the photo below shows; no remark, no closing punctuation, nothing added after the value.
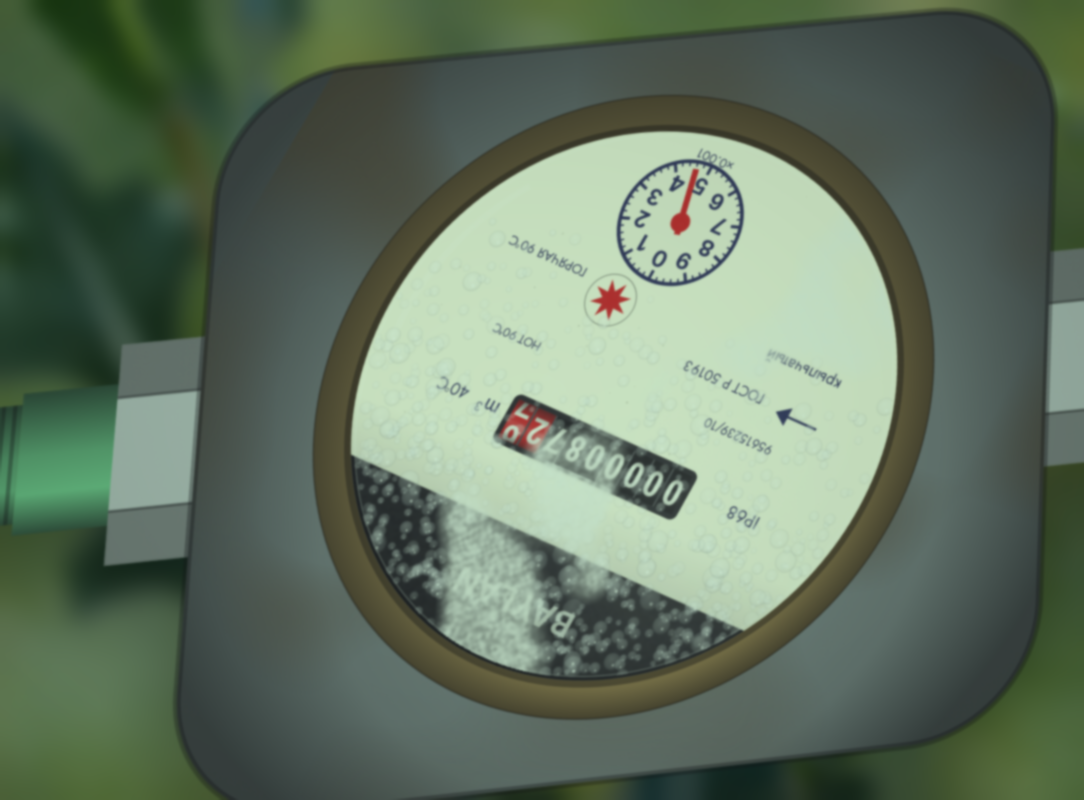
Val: 87.264 m³
